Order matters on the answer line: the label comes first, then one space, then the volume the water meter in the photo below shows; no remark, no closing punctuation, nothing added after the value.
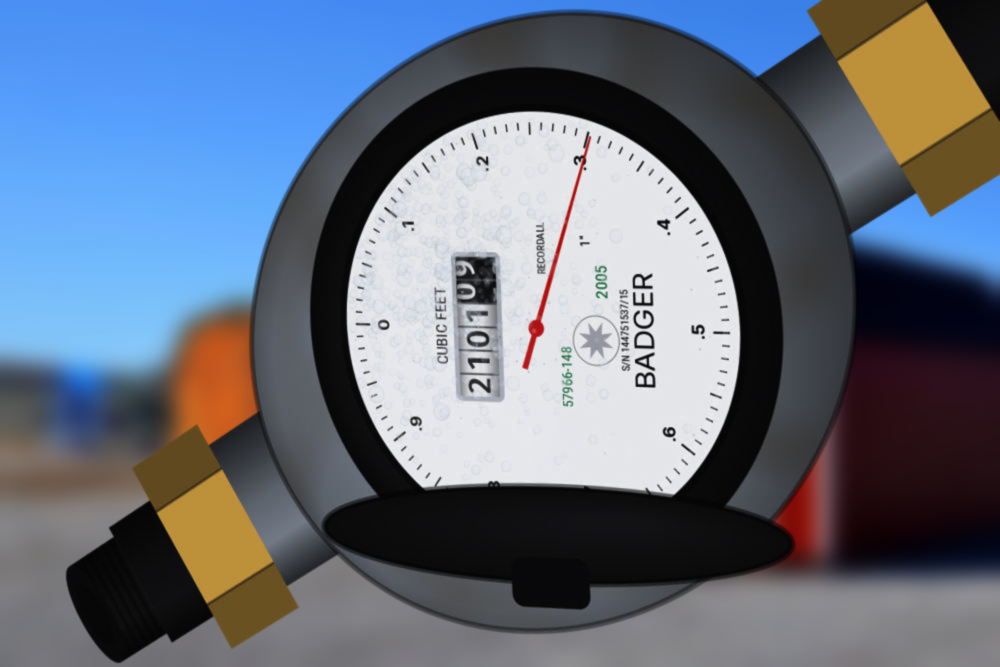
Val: 210109.30 ft³
